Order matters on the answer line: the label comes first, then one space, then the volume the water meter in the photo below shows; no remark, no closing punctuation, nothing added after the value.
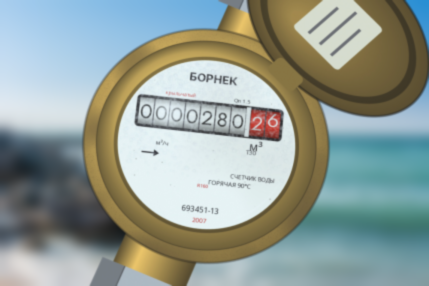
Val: 280.26 m³
